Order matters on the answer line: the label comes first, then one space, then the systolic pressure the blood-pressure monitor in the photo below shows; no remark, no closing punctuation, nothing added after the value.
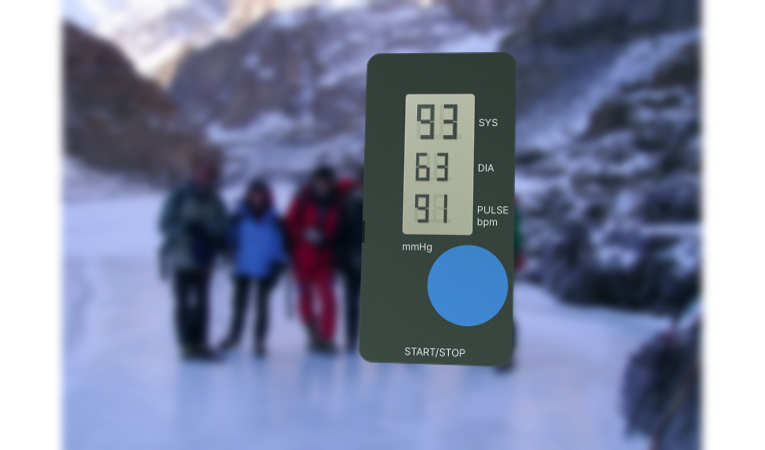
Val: 93 mmHg
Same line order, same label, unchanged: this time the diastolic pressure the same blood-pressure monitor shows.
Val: 63 mmHg
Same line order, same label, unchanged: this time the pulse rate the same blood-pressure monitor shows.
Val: 91 bpm
